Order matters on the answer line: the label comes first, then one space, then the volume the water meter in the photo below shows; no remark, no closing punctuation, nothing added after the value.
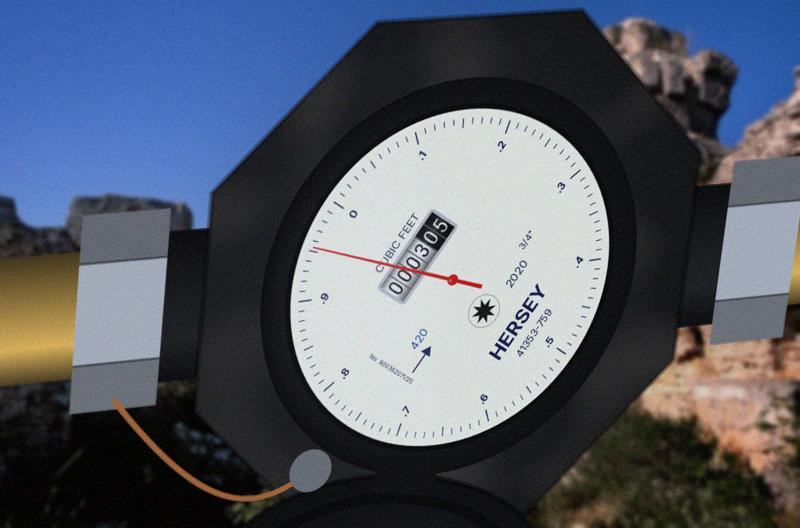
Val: 304.95 ft³
